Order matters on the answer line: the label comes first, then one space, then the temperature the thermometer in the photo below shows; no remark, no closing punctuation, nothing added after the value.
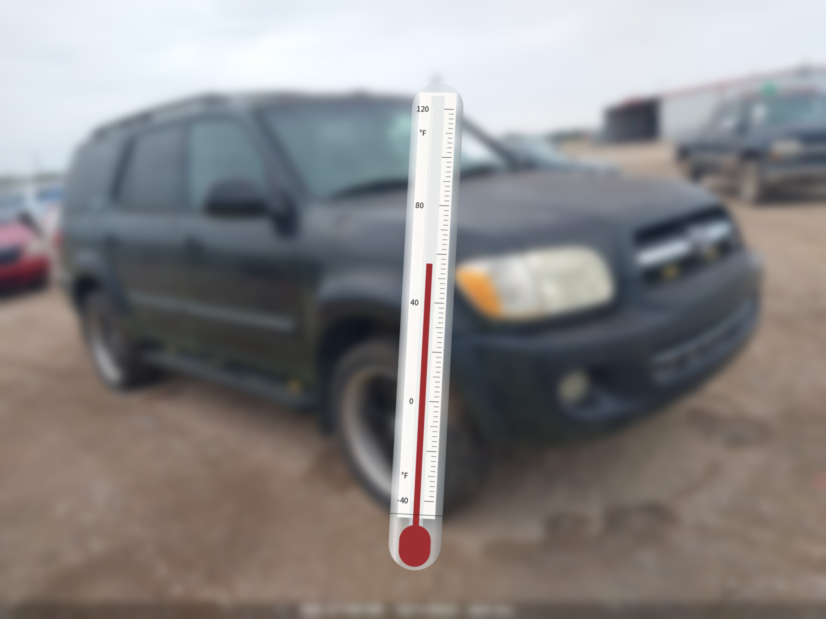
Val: 56 °F
